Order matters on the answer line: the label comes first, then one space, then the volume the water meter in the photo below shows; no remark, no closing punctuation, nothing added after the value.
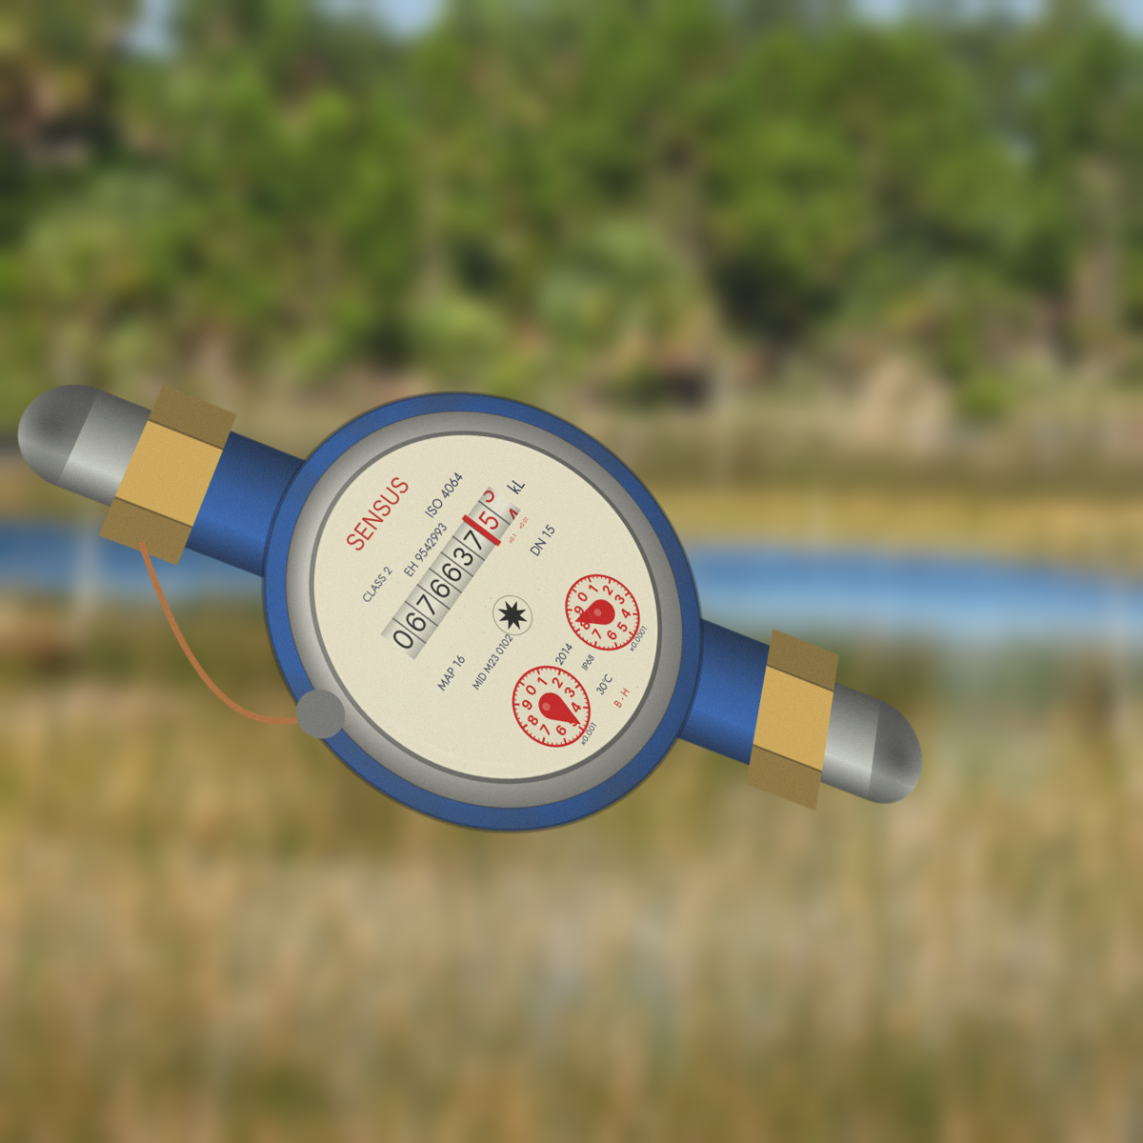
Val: 676637.5348 kL
